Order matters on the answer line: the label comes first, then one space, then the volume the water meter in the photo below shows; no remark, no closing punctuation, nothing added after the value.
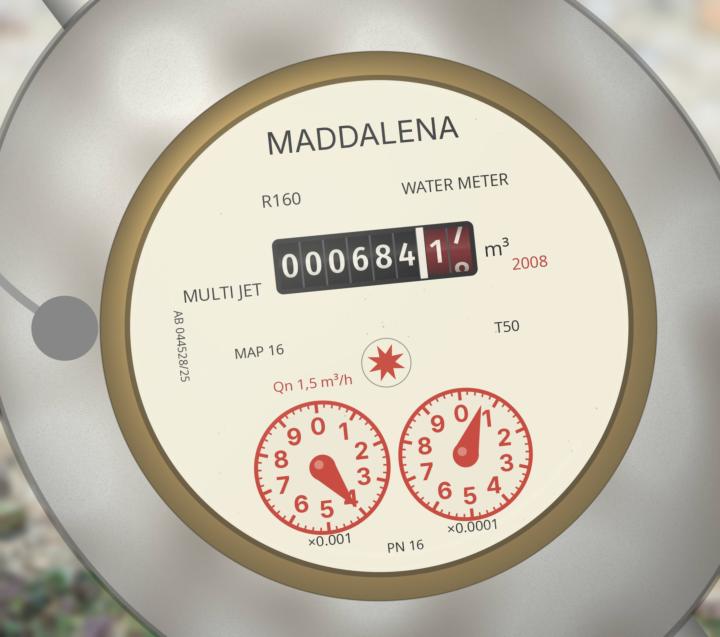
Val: 684.1740 m³
